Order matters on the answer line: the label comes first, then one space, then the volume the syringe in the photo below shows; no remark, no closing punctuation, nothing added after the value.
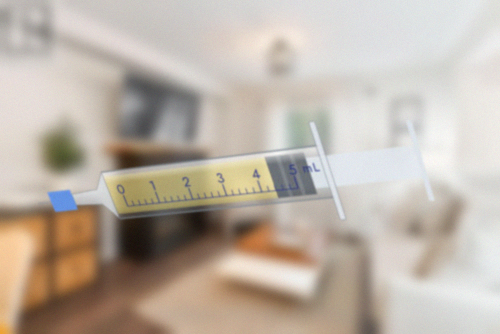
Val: 4.4 mL
